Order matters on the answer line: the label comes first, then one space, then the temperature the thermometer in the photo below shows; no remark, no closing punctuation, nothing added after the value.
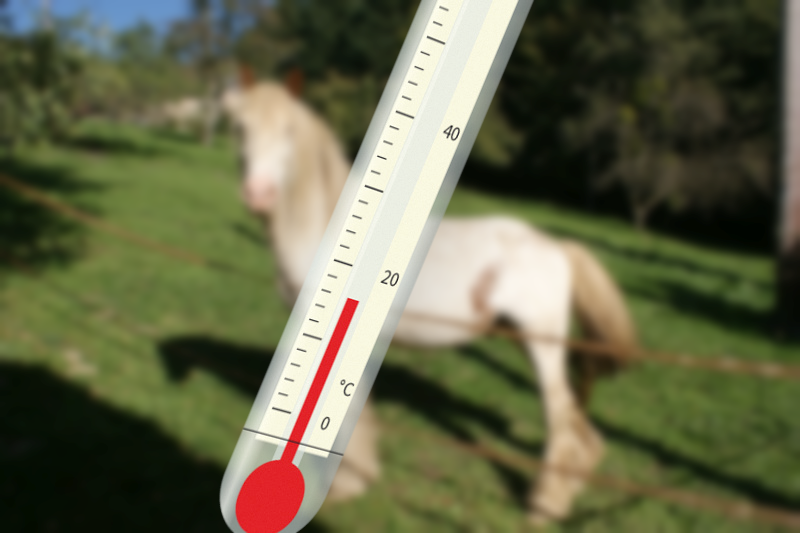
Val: 16 °C
